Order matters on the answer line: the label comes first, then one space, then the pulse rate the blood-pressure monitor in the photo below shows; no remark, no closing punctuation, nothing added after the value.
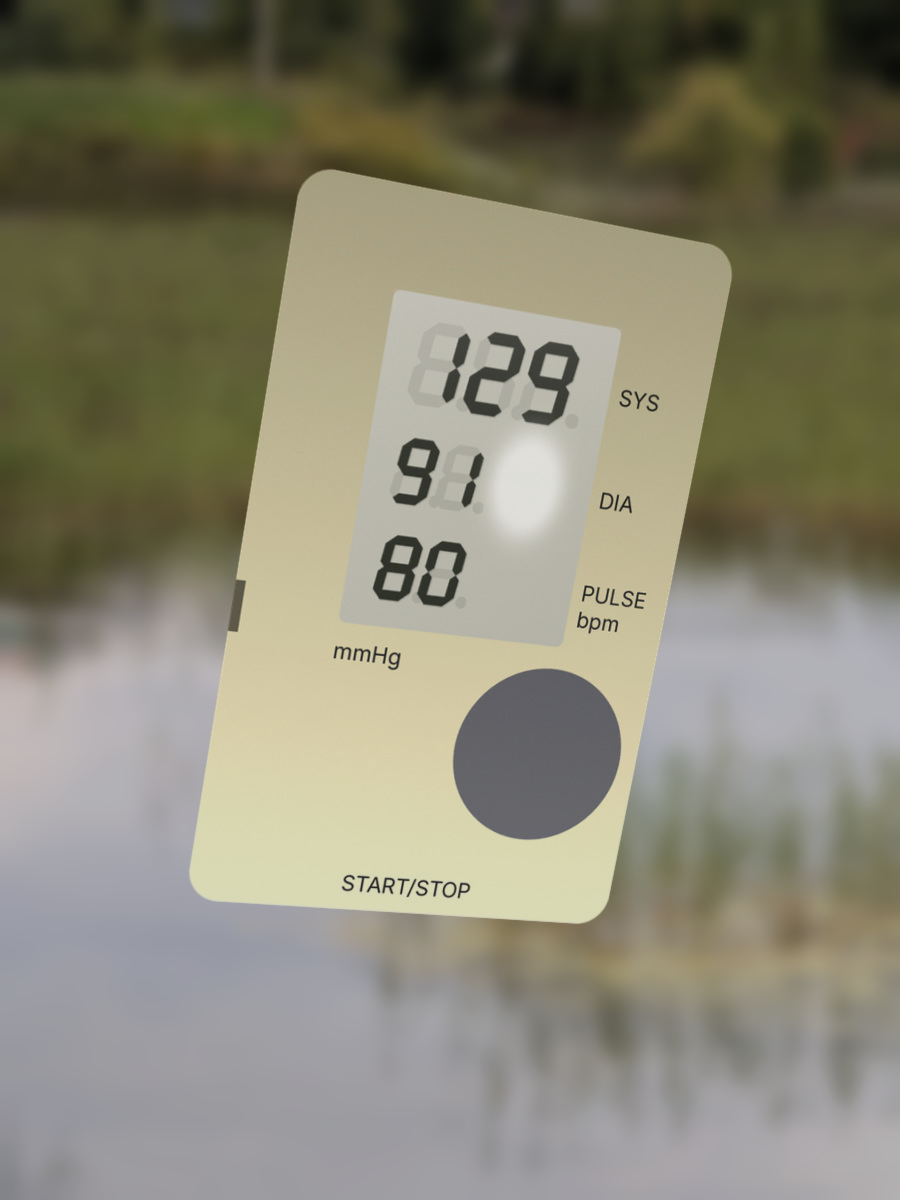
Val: 80 bpm
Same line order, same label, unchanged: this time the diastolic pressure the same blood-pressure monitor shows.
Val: 91 mmHg
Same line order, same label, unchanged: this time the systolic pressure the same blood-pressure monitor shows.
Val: 129 mmHg
